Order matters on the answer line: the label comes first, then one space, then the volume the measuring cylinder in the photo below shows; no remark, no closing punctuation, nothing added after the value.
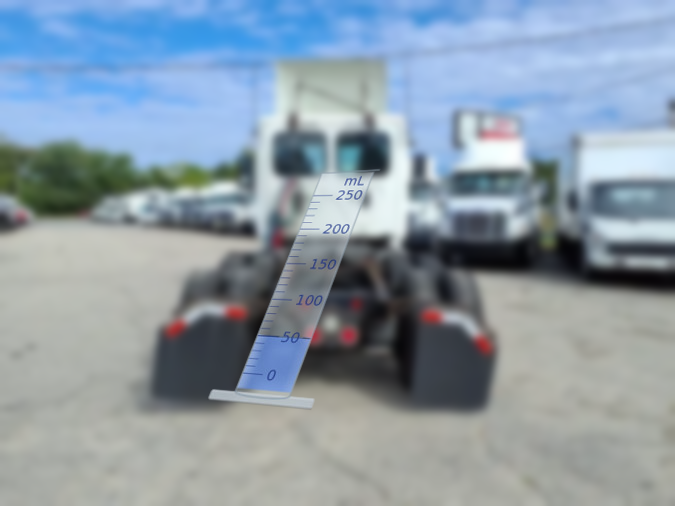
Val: 50 mL
